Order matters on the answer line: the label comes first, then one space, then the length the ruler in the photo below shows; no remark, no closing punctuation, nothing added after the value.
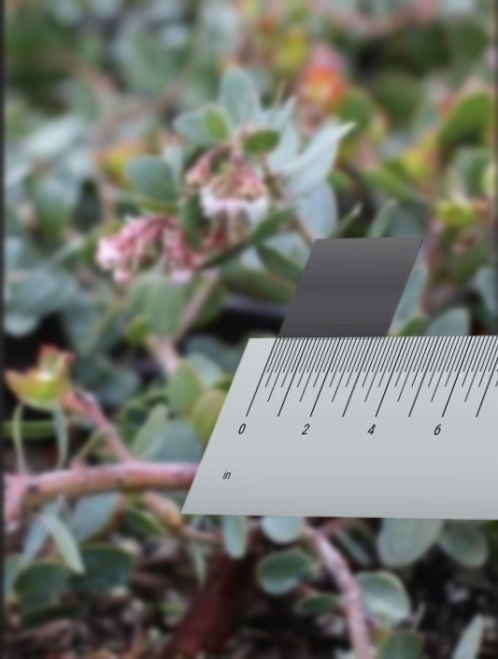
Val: 3.375 in
